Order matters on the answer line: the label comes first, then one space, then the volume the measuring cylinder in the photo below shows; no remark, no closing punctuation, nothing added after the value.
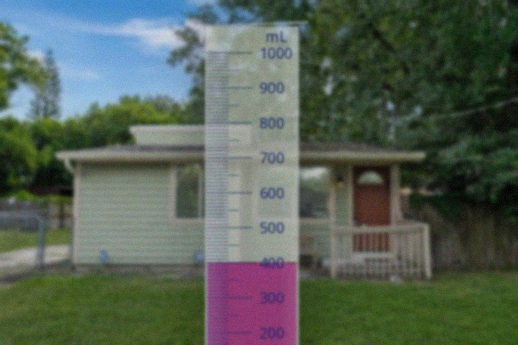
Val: 400 mL
